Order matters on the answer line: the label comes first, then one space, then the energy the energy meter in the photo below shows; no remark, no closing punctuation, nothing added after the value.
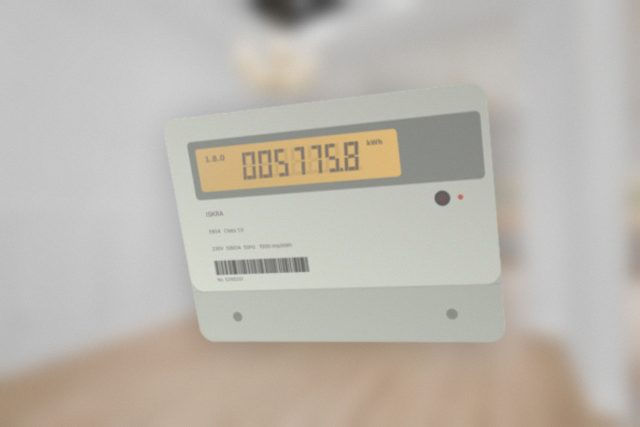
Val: 5775.8 kWh
